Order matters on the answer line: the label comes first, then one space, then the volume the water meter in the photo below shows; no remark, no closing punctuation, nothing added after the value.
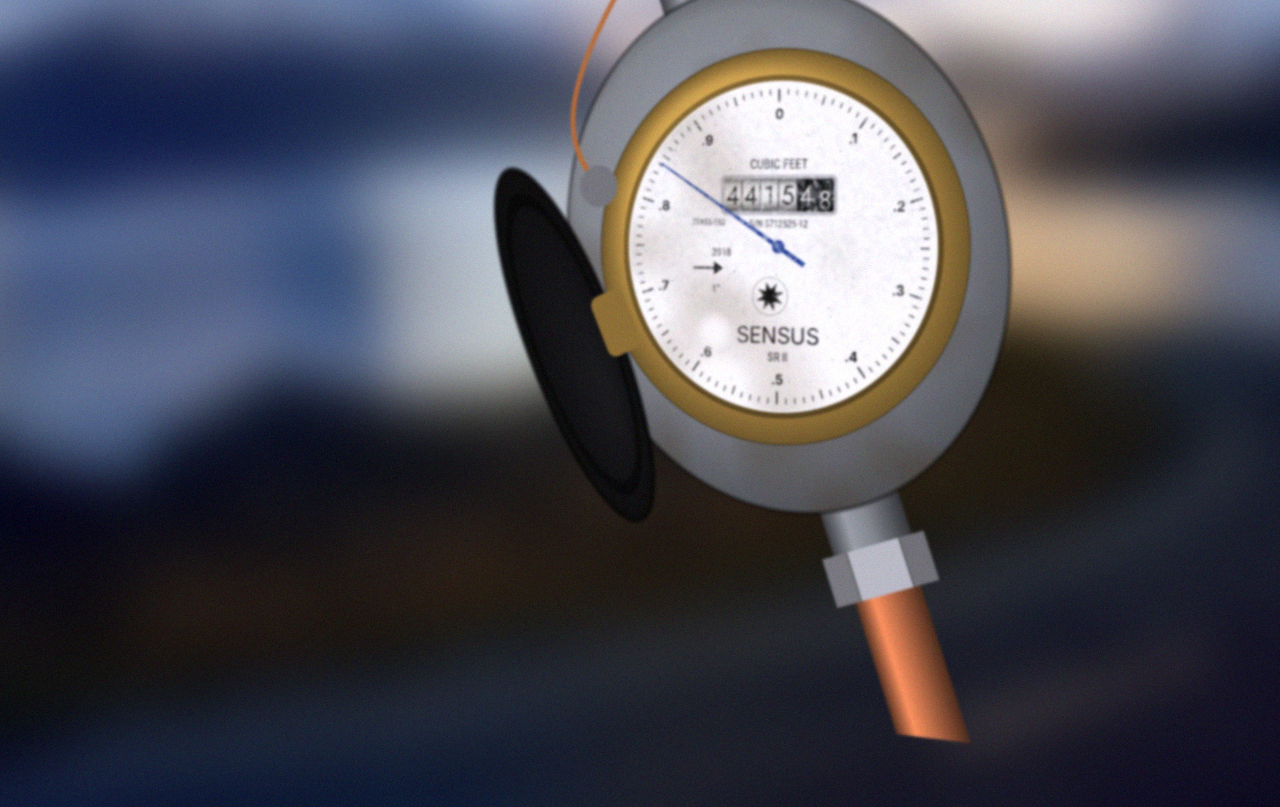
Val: 441547.84 ft³
